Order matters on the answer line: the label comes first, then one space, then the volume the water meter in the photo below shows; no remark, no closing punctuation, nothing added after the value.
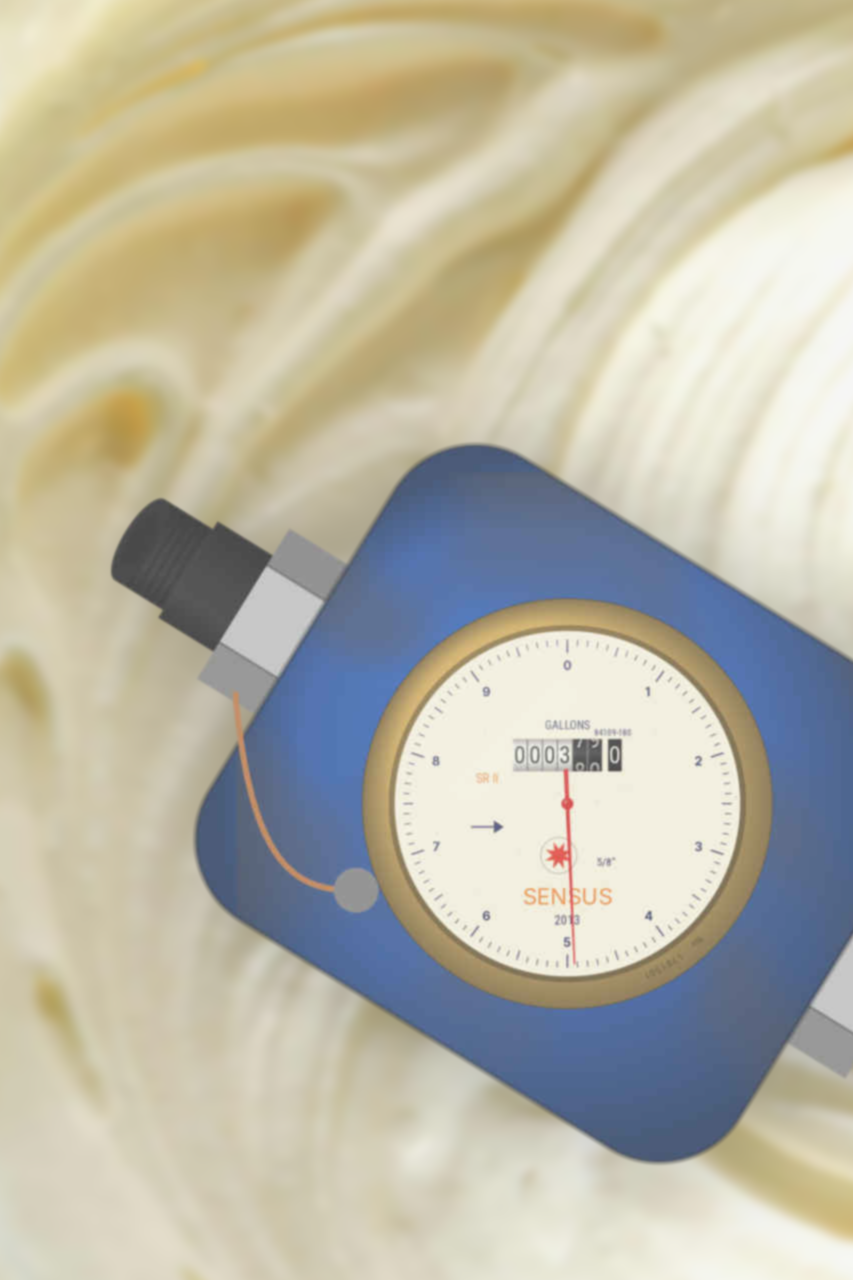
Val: 3794.9 gal
